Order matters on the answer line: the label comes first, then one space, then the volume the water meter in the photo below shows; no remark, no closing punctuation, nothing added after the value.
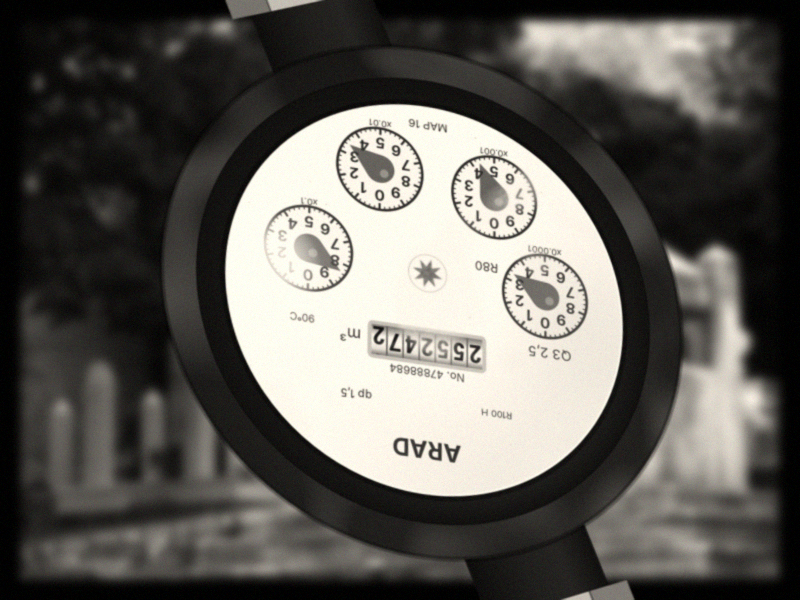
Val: 2552471.8343 m³
